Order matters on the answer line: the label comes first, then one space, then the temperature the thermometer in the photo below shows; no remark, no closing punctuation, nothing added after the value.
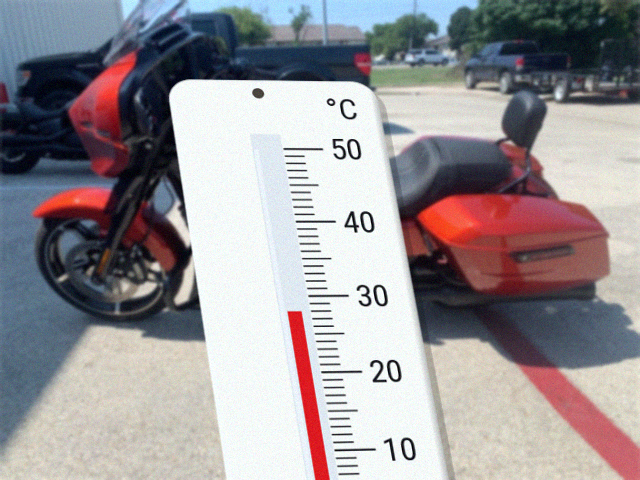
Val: 28 °C
